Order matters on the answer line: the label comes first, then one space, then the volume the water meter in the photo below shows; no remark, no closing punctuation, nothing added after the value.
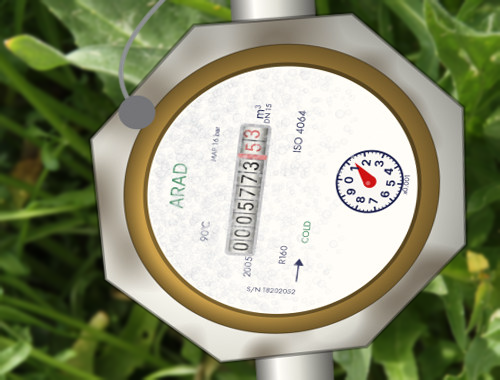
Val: 5773.531 m³
